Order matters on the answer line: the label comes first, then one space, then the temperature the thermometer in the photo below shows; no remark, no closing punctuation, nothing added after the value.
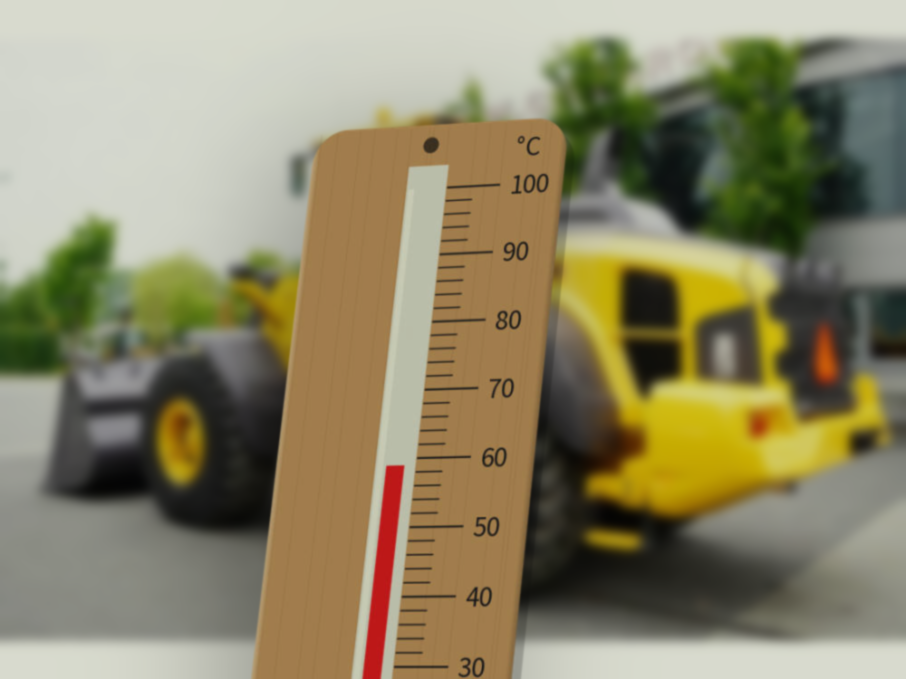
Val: 59 °C
